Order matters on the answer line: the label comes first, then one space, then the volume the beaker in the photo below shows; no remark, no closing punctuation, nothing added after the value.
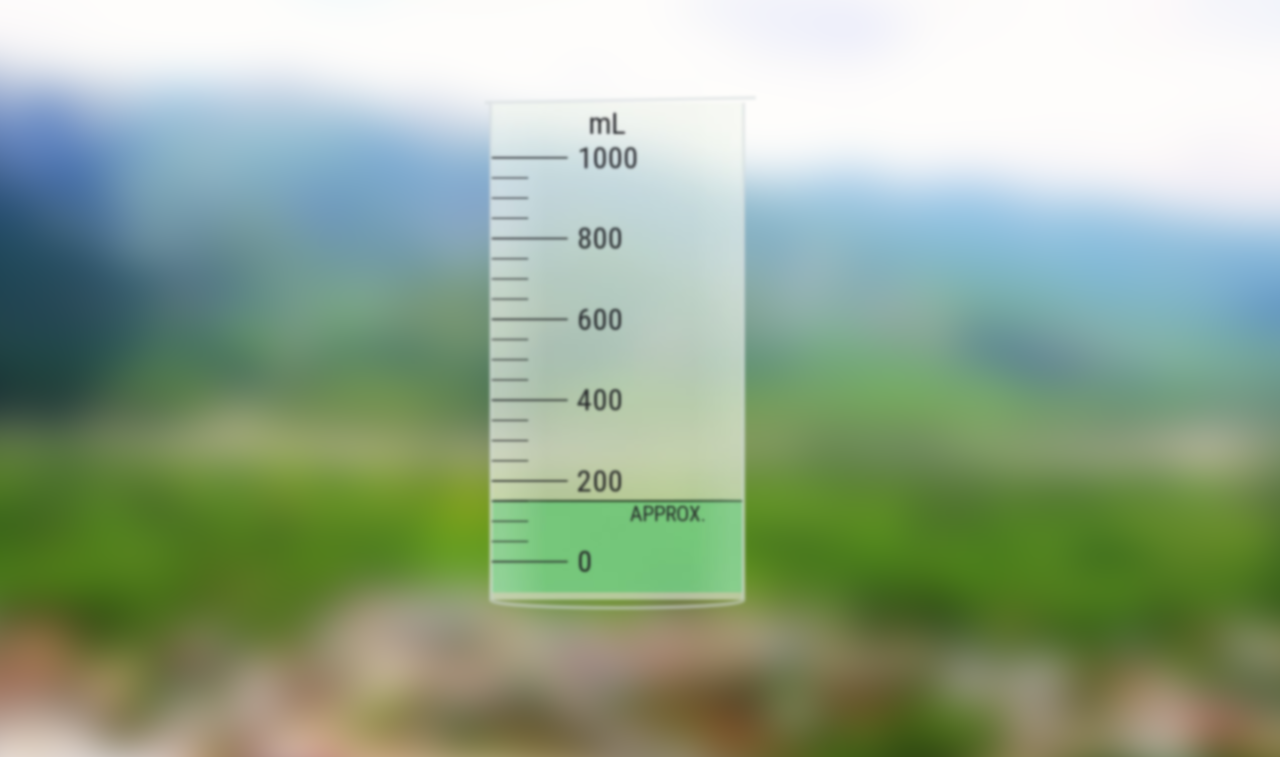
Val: 150 mL
